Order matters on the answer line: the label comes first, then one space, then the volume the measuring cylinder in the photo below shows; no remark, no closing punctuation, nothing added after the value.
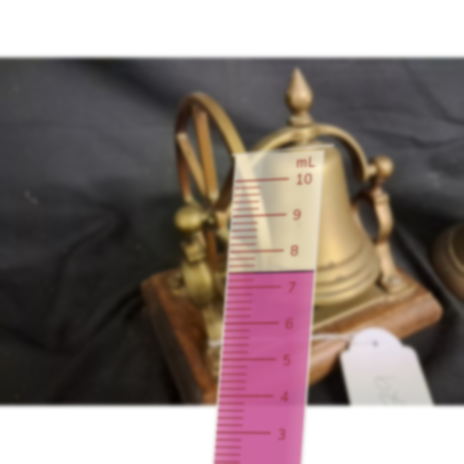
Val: 7.4 mL
